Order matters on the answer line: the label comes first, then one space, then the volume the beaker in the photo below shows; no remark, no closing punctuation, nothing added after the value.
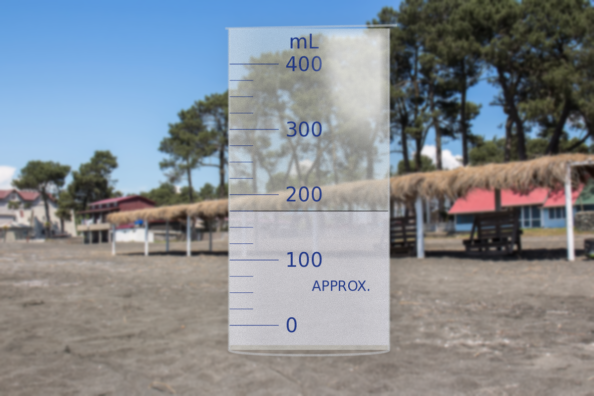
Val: 175 mL
